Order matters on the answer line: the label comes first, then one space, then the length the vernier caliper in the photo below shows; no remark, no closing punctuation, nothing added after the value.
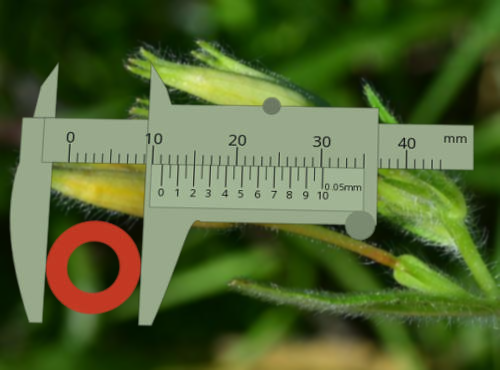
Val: 11.2 mm
